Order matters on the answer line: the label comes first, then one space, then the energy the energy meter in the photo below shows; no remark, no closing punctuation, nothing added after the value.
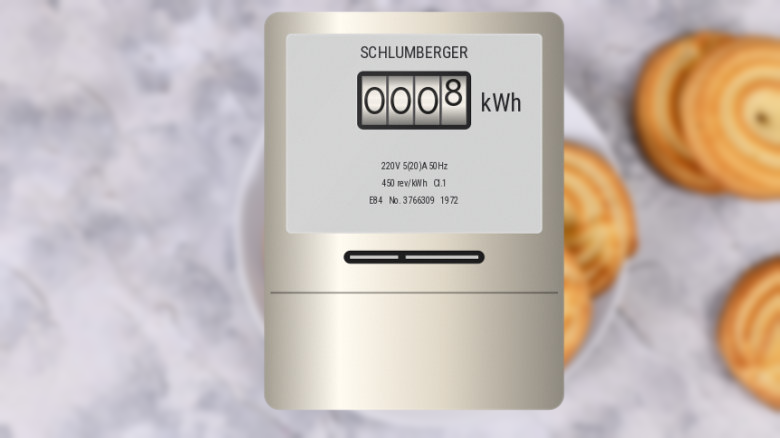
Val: 8 kWh
